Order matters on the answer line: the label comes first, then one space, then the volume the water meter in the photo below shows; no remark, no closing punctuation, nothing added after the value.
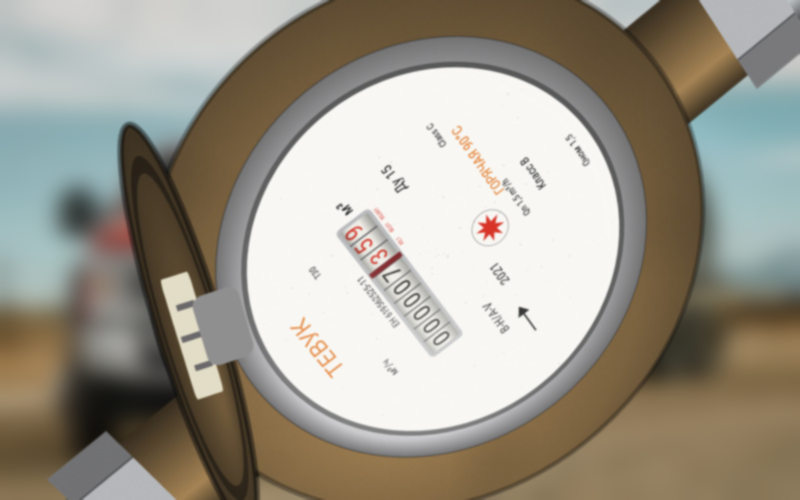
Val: 7.359 m³
